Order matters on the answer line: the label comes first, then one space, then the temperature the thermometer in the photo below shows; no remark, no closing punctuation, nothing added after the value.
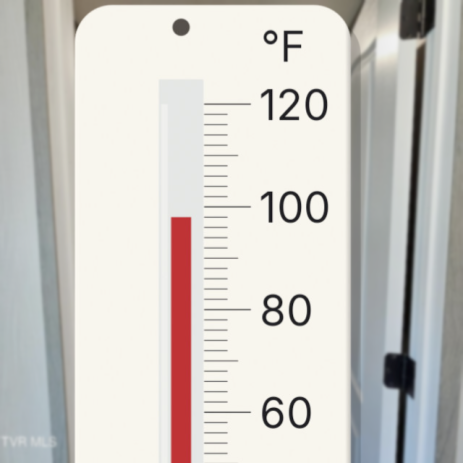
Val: 98 °F
